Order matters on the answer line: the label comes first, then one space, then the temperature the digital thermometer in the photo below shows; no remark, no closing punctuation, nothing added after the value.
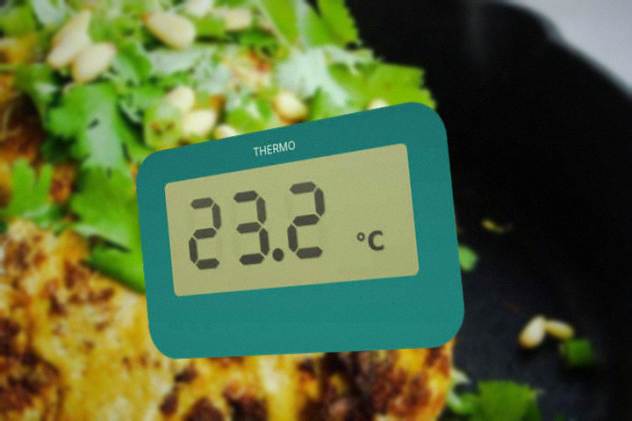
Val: 23.2 °C
